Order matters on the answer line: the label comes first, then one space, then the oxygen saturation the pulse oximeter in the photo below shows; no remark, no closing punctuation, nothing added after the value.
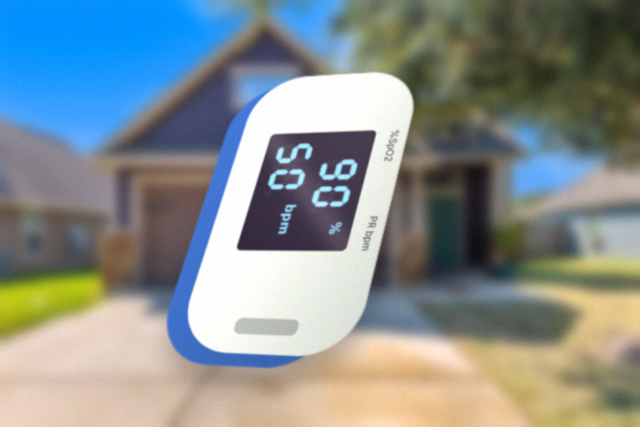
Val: 90 %
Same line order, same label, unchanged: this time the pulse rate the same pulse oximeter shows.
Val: 50 bpm
